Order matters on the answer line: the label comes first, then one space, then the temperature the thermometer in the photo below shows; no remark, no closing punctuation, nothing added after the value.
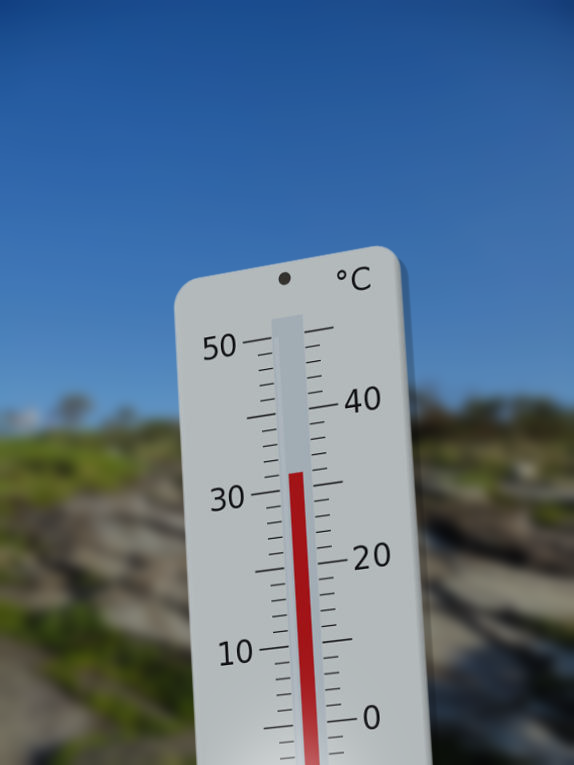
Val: 32 °C
